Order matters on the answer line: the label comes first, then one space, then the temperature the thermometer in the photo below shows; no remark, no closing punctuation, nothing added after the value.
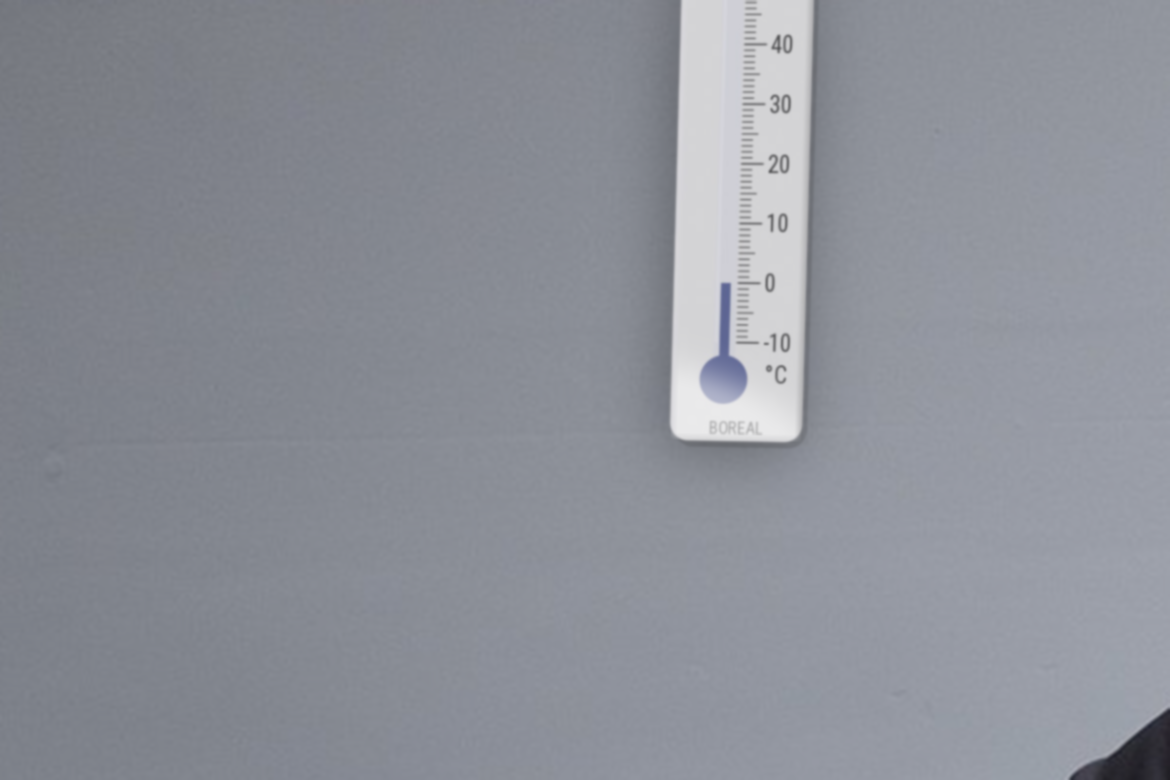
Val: 0 °C
